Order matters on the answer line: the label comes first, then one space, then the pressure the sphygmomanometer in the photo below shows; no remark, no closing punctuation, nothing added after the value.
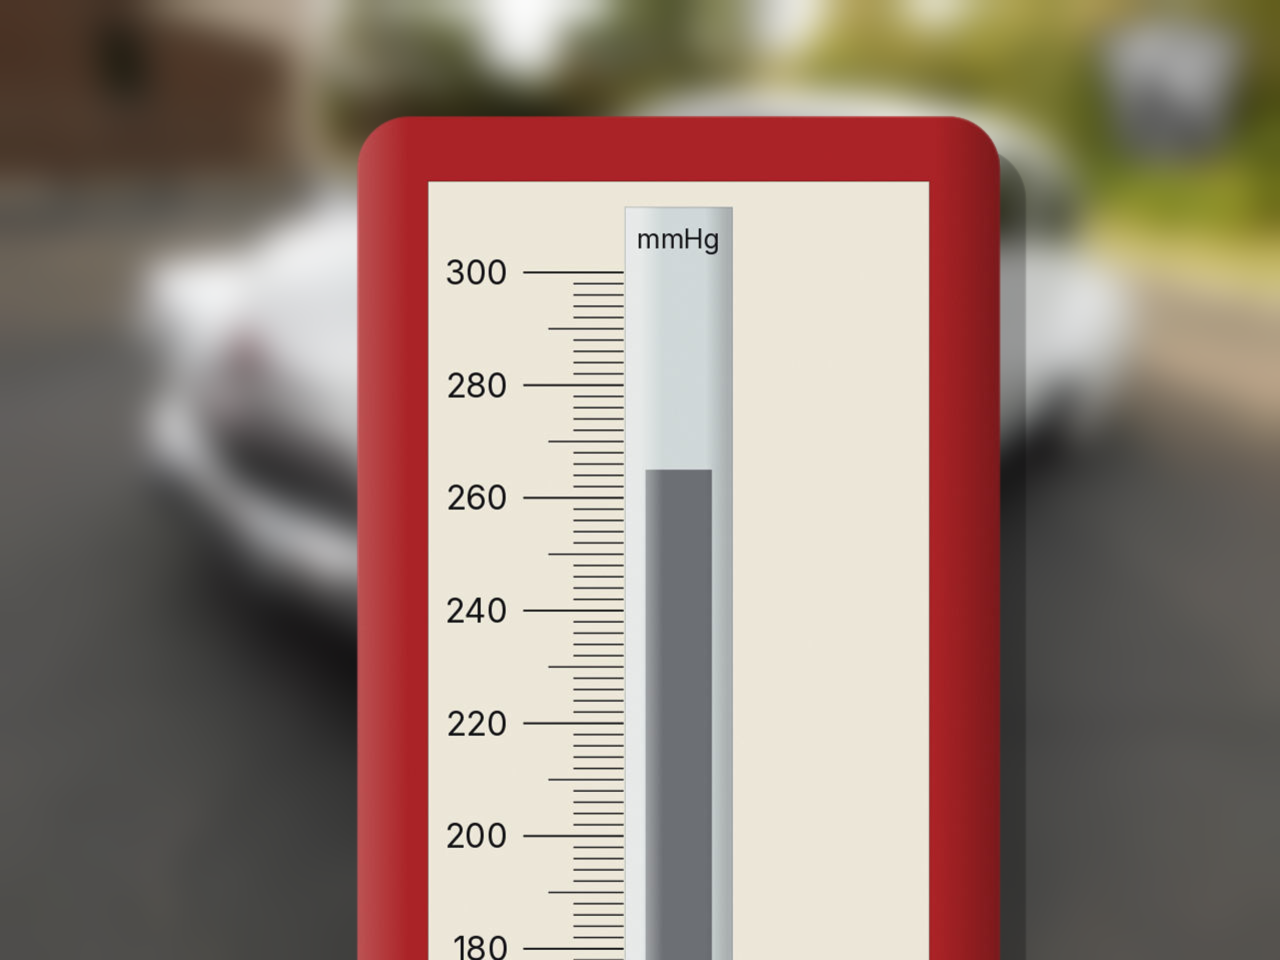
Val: 265 mmHg
